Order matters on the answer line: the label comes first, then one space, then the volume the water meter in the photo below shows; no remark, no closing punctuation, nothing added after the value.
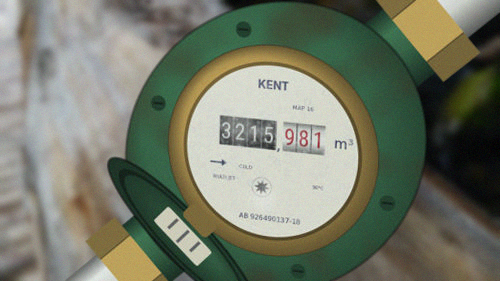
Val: 3215.981 m³
